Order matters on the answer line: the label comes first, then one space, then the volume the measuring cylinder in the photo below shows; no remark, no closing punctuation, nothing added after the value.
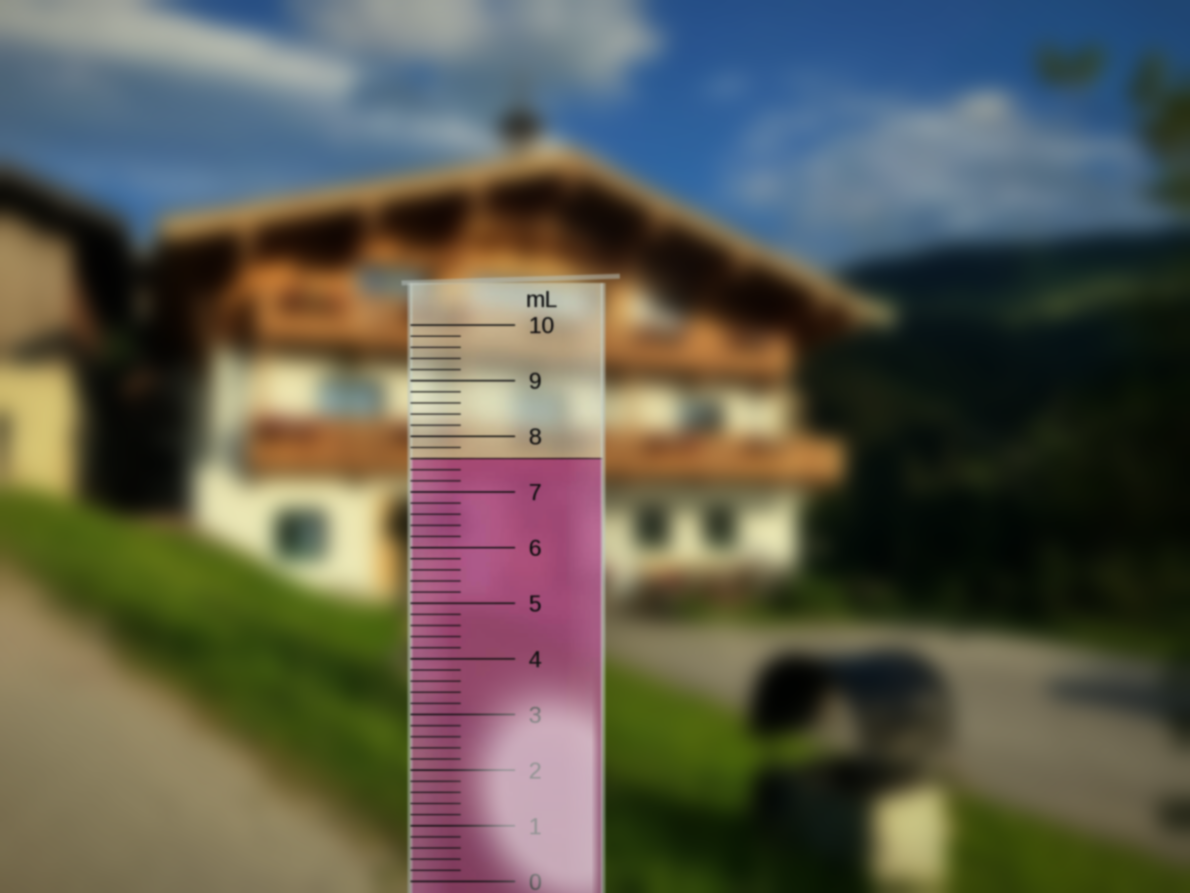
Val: 7.6 mL
